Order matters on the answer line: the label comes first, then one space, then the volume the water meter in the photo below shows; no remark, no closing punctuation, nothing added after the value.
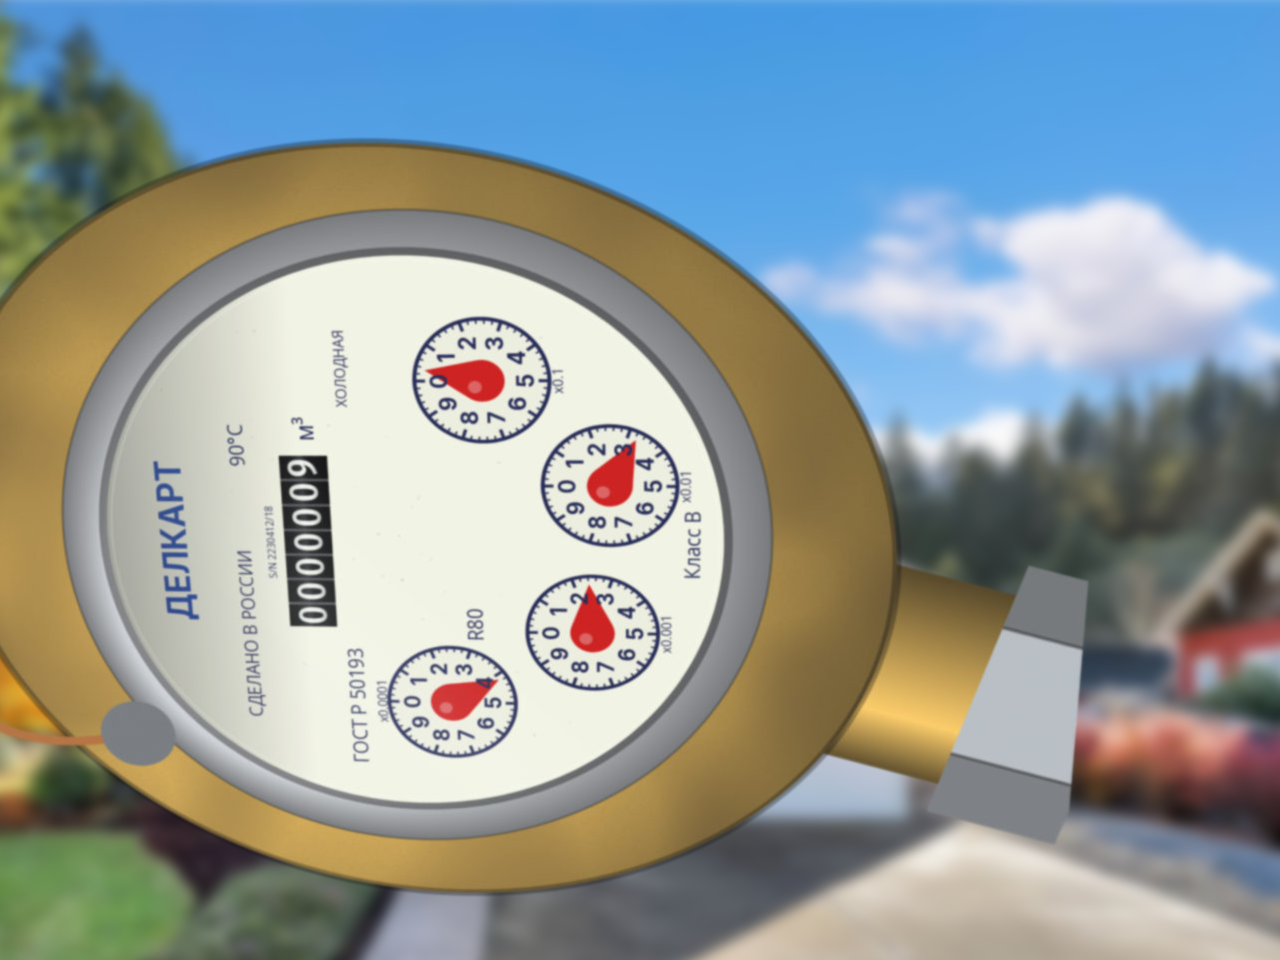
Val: 9.0324 m³
